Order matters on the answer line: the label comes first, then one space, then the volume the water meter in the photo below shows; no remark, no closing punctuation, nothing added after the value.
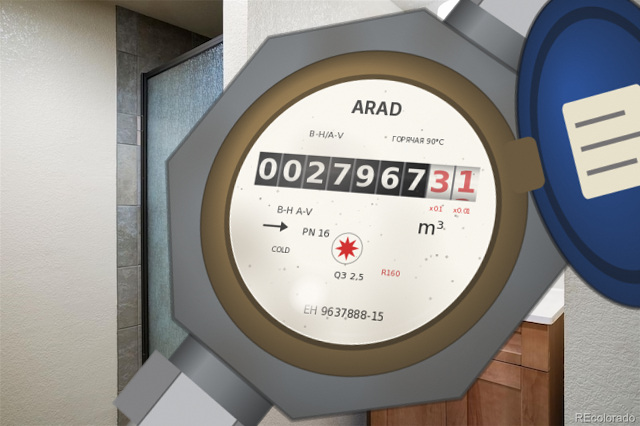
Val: 27967.31 m³
